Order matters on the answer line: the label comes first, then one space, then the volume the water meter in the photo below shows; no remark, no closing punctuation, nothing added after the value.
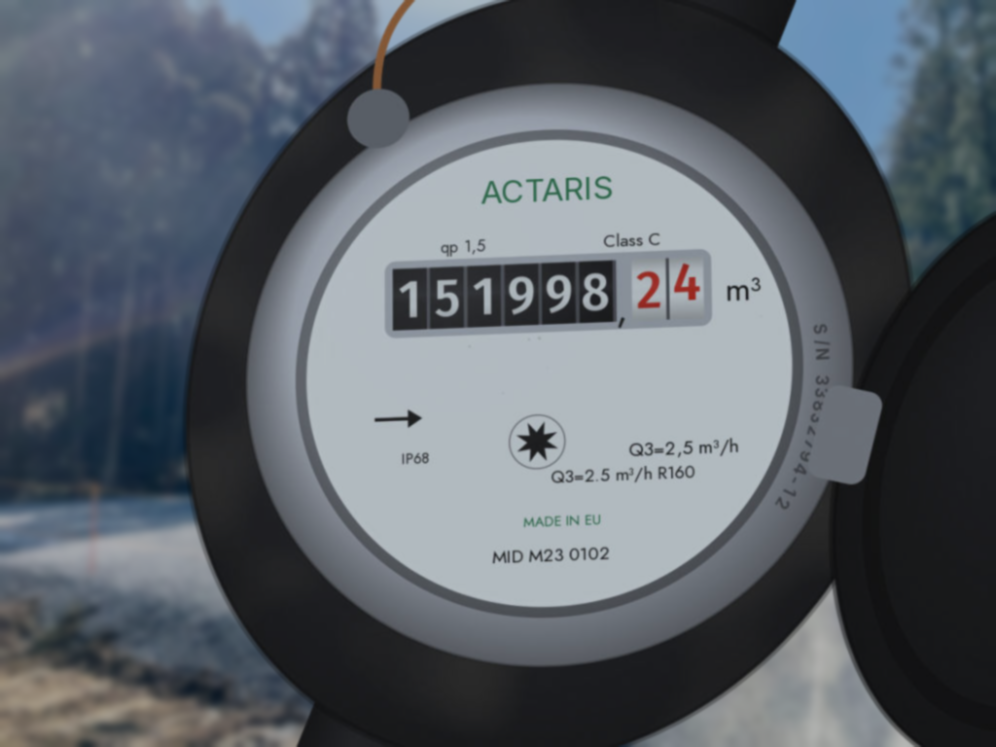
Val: 151998.24 m³
